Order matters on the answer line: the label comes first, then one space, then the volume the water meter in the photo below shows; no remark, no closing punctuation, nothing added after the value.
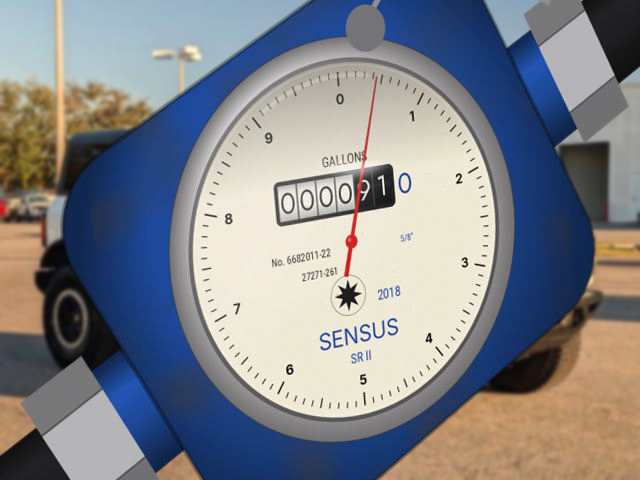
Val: 910.4 gal
